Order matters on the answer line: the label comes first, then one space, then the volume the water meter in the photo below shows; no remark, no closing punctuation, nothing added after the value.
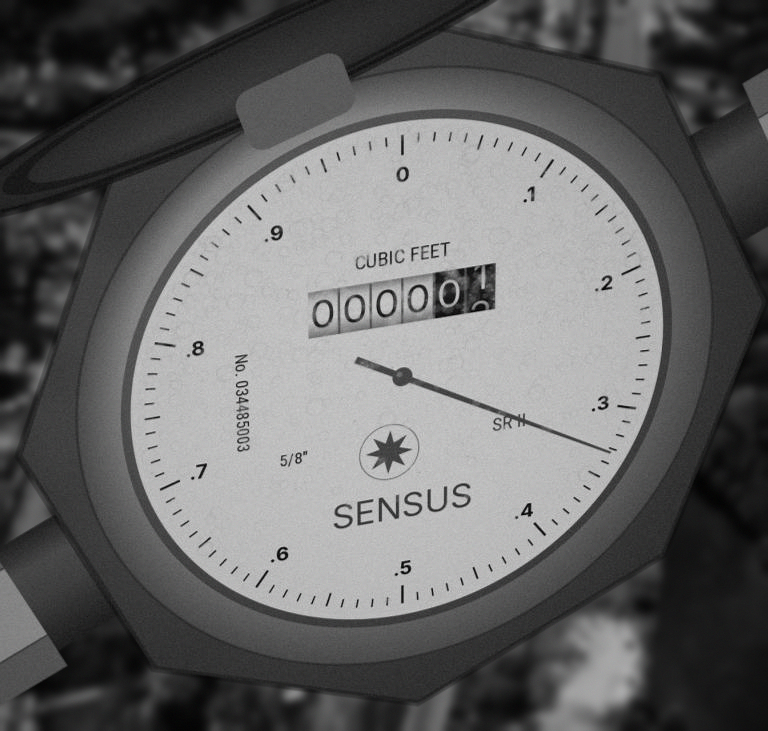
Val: 1.33 ft³
